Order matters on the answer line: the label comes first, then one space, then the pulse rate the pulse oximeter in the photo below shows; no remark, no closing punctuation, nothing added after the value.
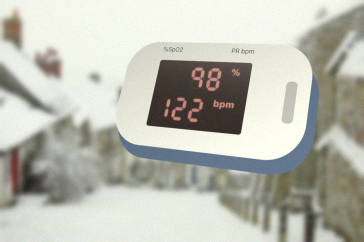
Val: 122 bpm
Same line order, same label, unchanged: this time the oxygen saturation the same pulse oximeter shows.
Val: 98 %
